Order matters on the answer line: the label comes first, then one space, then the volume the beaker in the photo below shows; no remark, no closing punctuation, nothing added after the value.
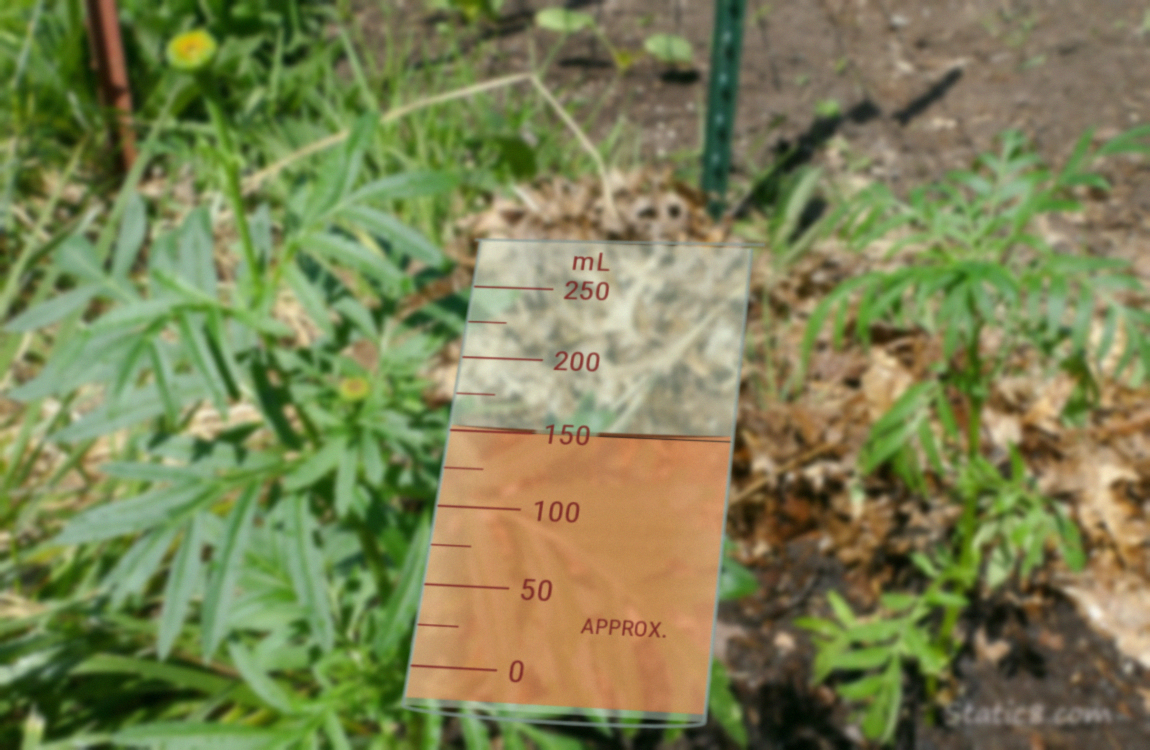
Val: 150 mL
